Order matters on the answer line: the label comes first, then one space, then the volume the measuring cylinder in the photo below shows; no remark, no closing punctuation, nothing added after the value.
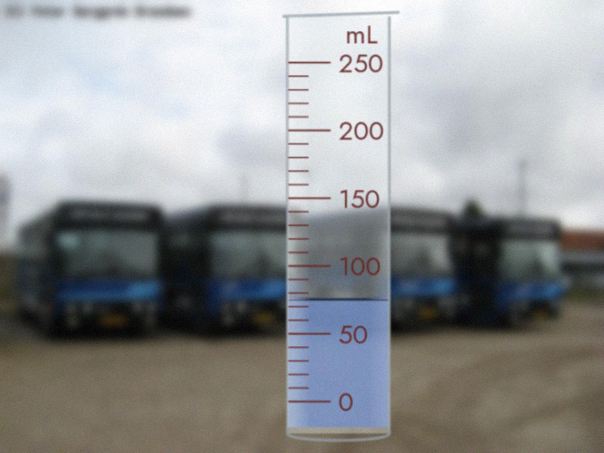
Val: 75 mL
